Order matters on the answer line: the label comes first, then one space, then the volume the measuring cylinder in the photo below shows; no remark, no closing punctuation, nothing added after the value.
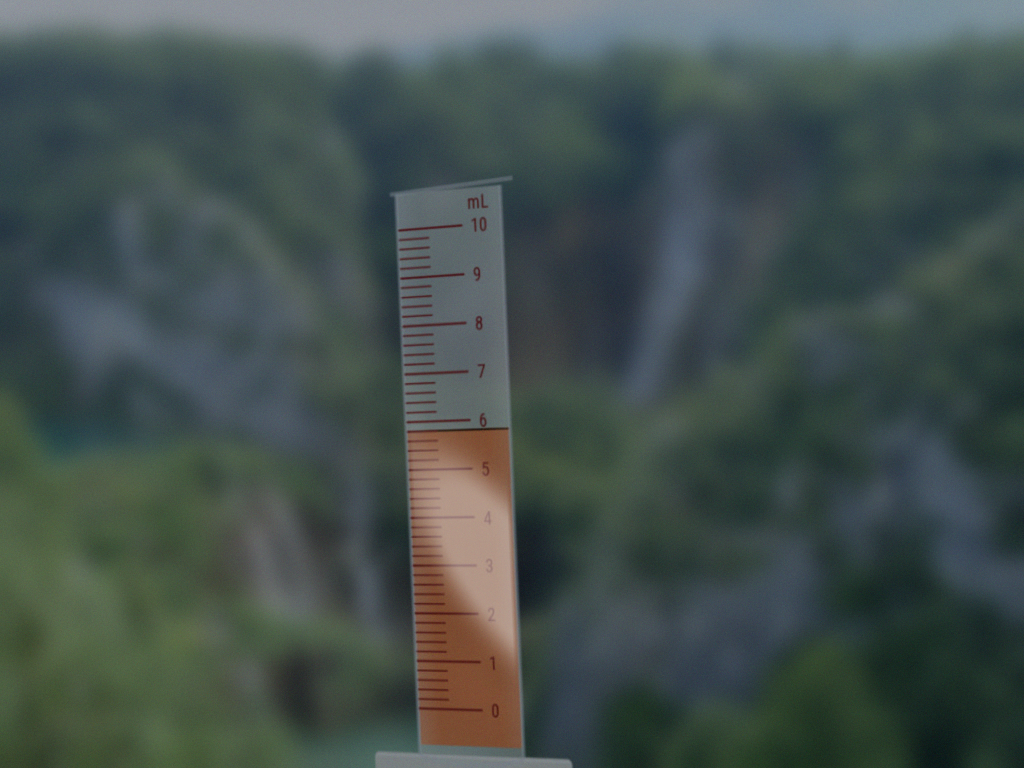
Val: 5.8 mL
